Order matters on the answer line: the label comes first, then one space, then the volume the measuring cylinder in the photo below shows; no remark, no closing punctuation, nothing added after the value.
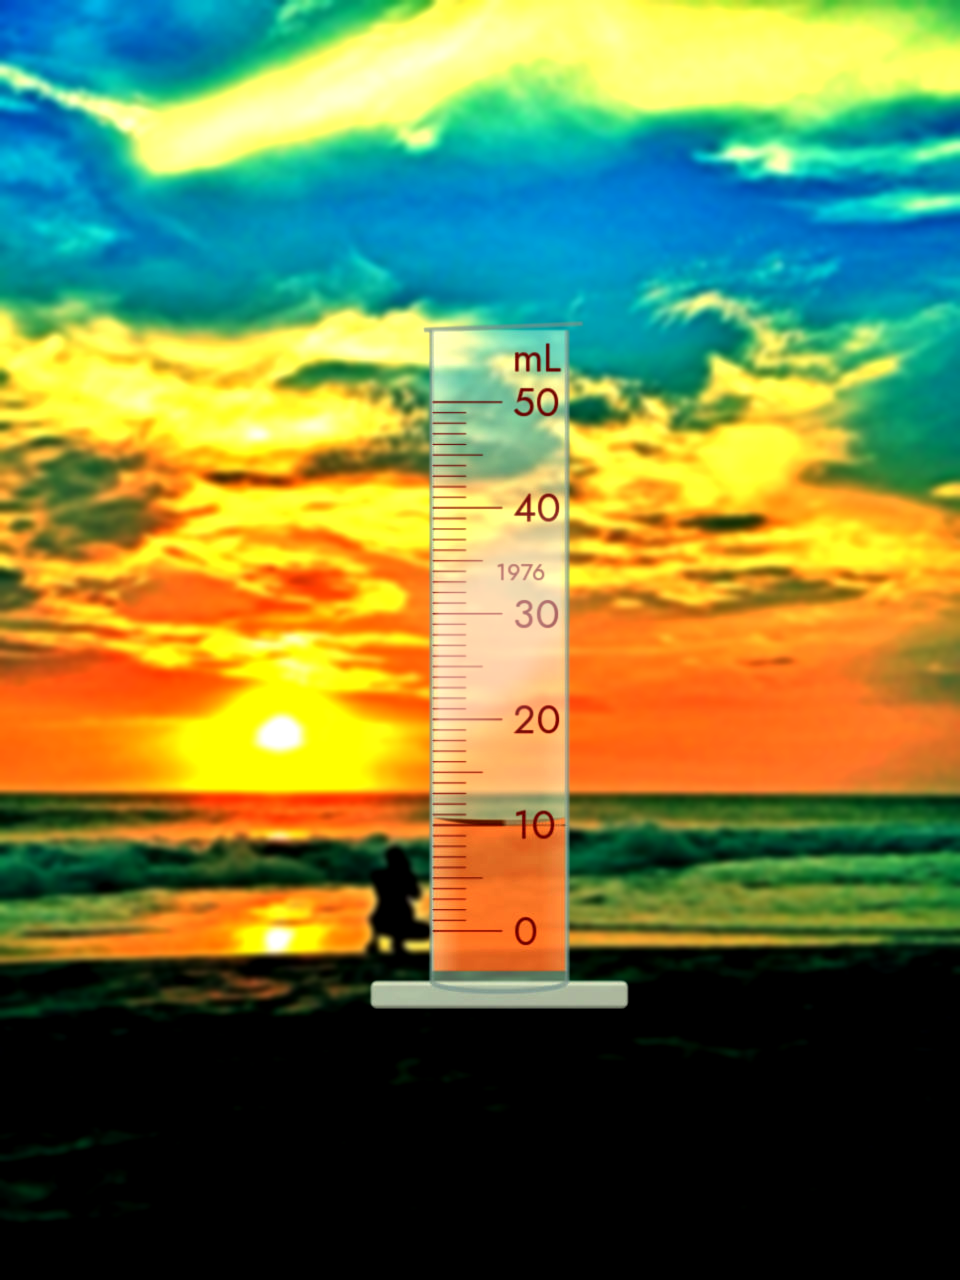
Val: 10 mL
